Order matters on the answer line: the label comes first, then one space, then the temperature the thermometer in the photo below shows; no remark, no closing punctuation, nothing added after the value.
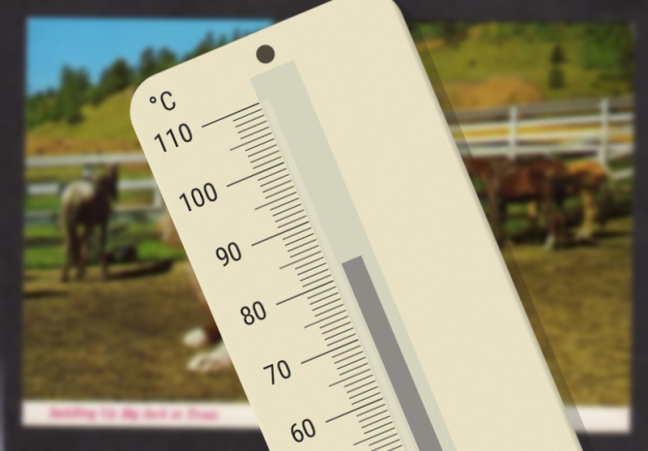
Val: 82 °C
